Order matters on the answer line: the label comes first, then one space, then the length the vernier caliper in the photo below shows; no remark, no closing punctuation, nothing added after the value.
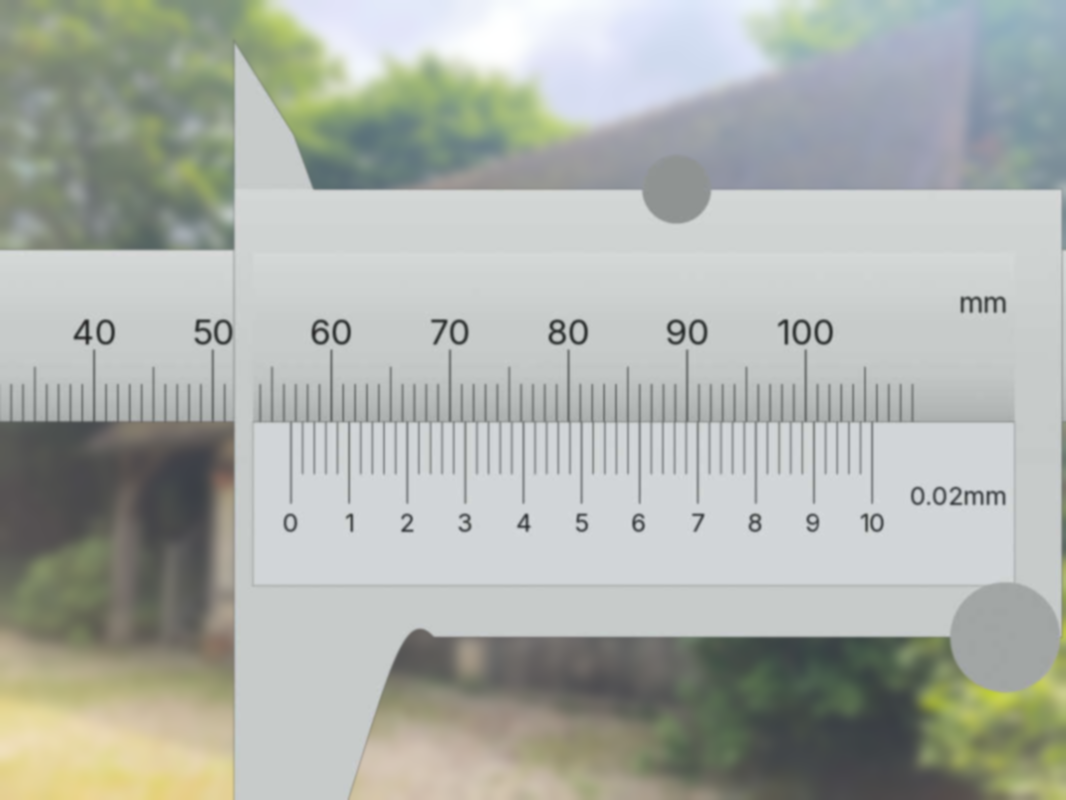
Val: 56.6 mm
